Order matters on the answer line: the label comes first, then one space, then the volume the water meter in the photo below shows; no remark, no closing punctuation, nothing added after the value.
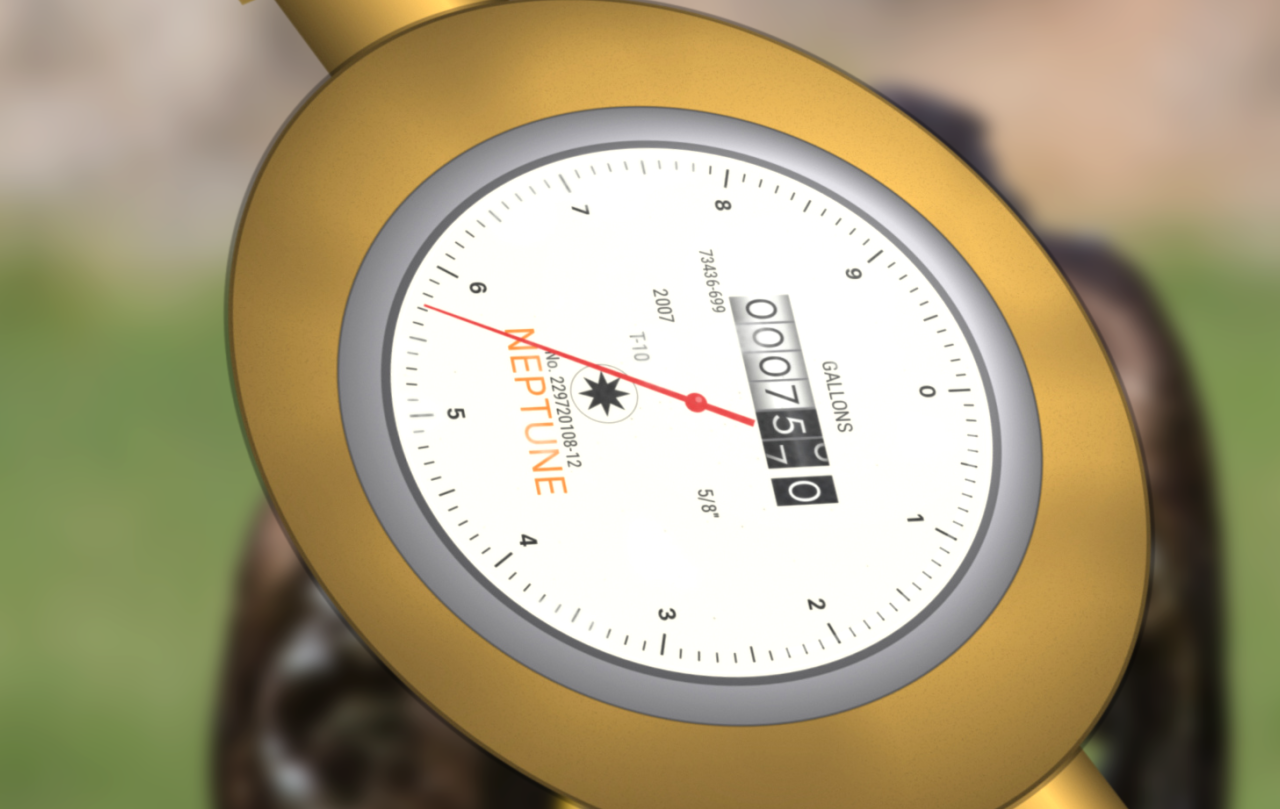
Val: 7565.7 gal
